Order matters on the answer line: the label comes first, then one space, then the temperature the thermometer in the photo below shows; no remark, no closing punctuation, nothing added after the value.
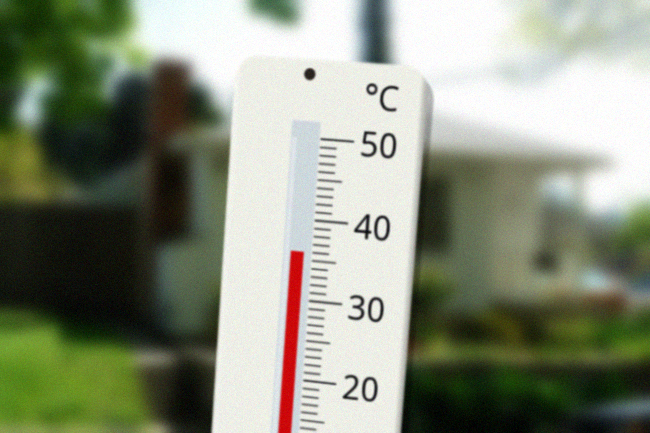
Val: 36 °C
